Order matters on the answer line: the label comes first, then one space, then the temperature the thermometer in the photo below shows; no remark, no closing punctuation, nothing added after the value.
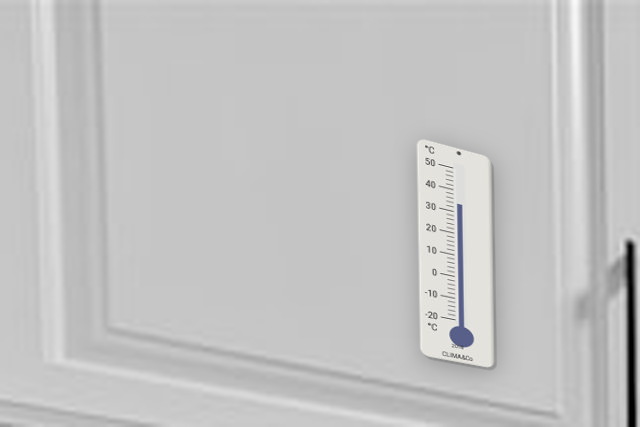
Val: 34 °C
